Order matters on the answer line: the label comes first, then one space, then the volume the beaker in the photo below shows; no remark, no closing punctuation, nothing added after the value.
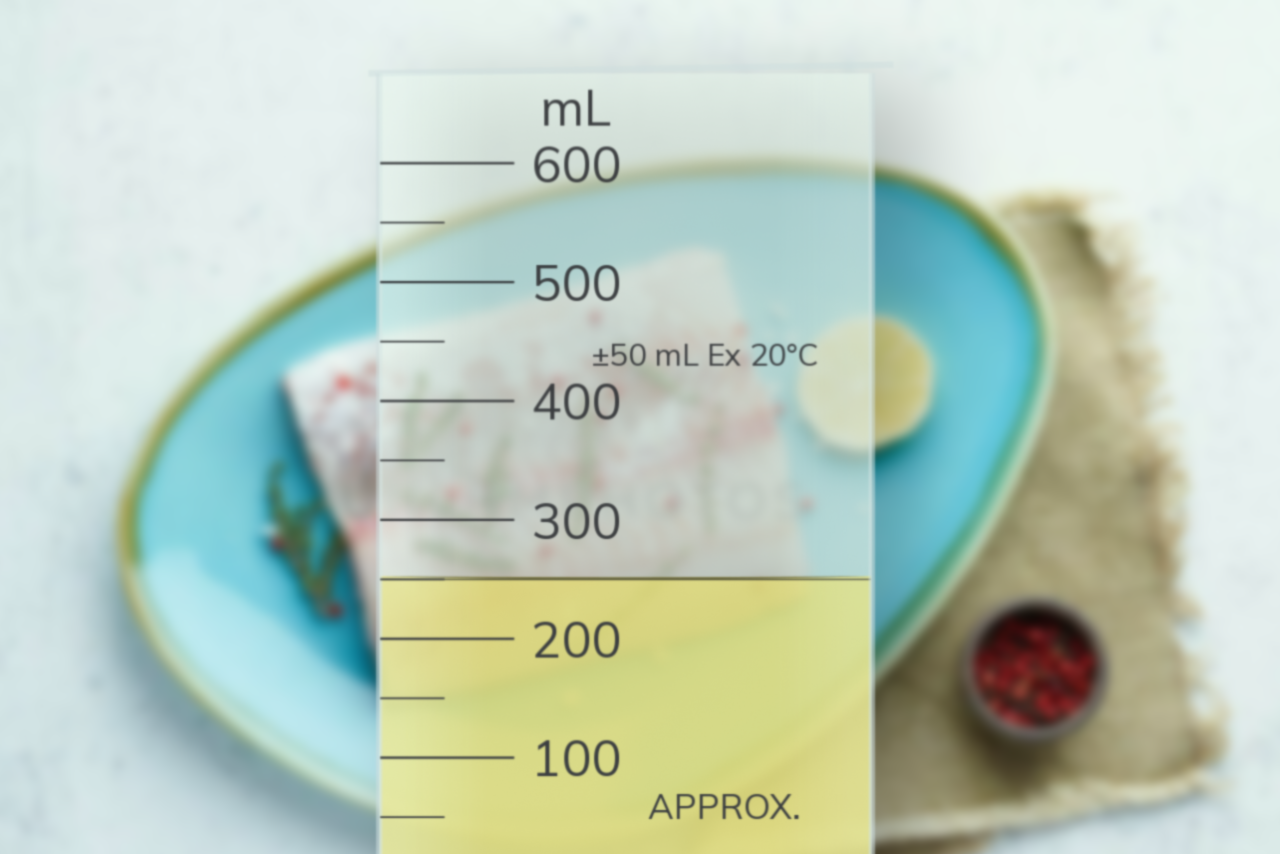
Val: 250 mL
